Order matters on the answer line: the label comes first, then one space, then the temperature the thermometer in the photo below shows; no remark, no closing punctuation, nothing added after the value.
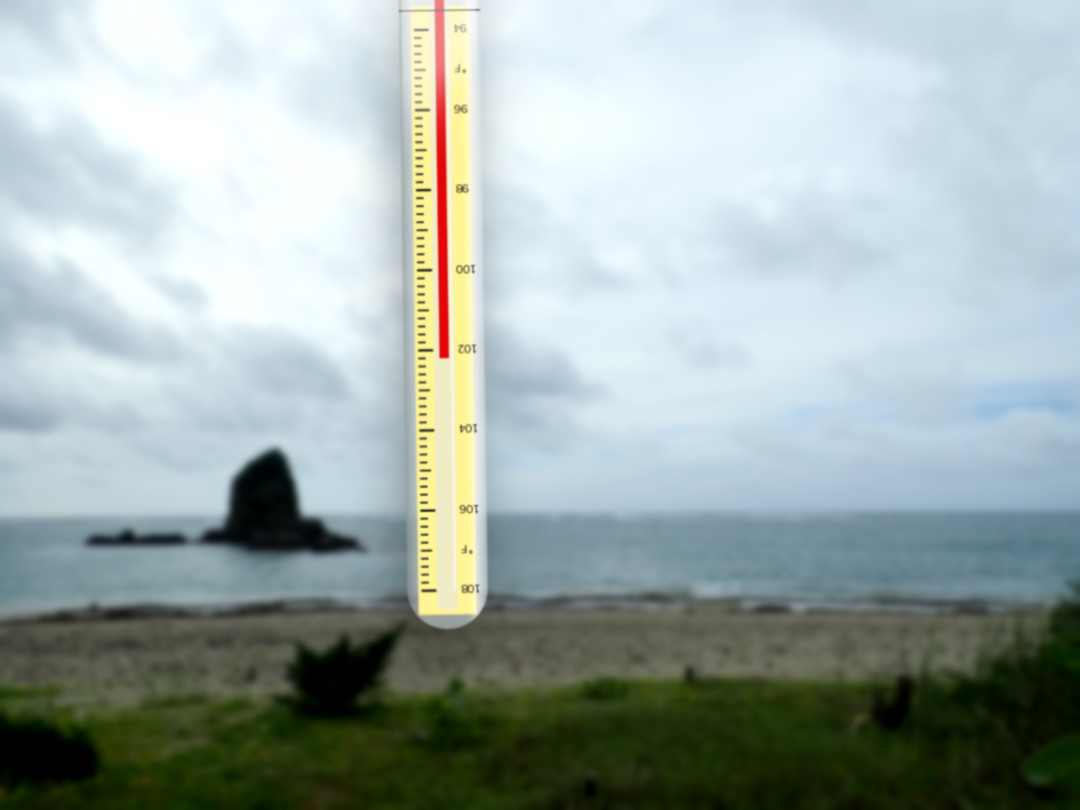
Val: 102.2 °F
